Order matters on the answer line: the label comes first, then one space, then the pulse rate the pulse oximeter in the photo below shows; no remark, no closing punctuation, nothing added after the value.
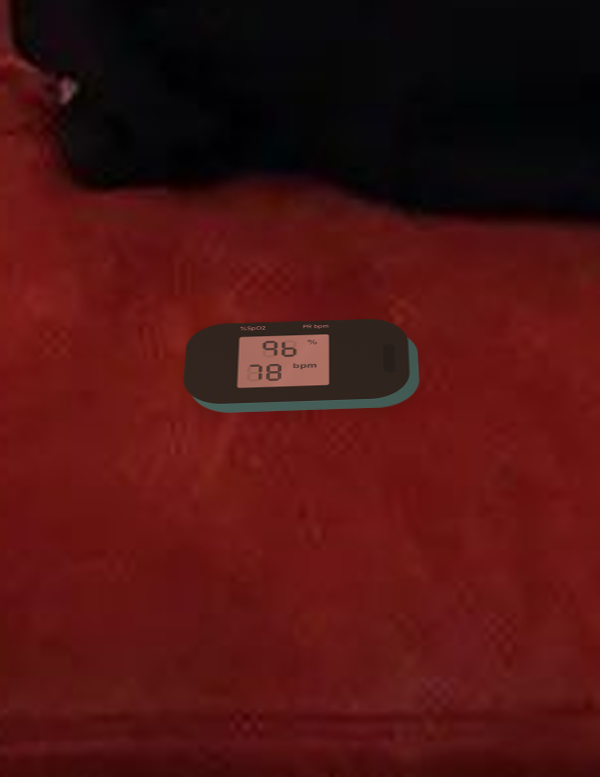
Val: 78 bpm
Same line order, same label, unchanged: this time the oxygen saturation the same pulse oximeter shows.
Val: 96 %
